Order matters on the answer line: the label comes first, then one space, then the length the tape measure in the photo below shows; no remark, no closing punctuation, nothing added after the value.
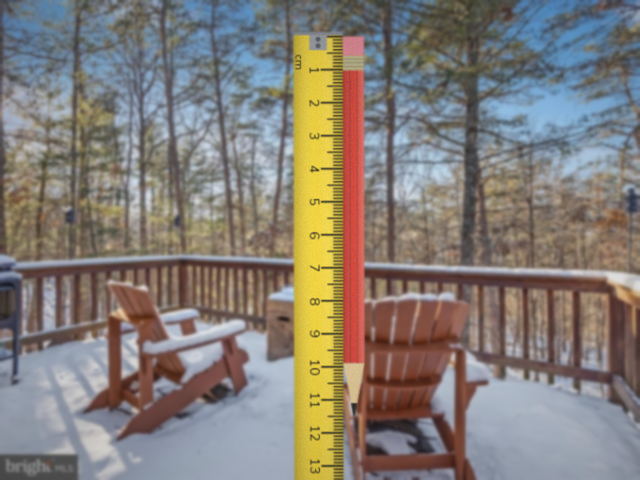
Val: 11.5 cm
